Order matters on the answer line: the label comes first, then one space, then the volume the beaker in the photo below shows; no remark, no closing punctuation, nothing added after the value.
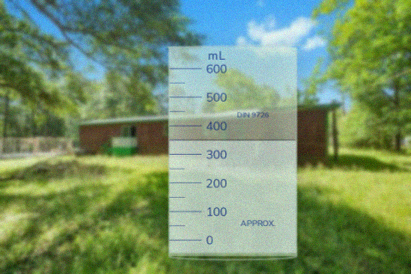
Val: 350 mL
